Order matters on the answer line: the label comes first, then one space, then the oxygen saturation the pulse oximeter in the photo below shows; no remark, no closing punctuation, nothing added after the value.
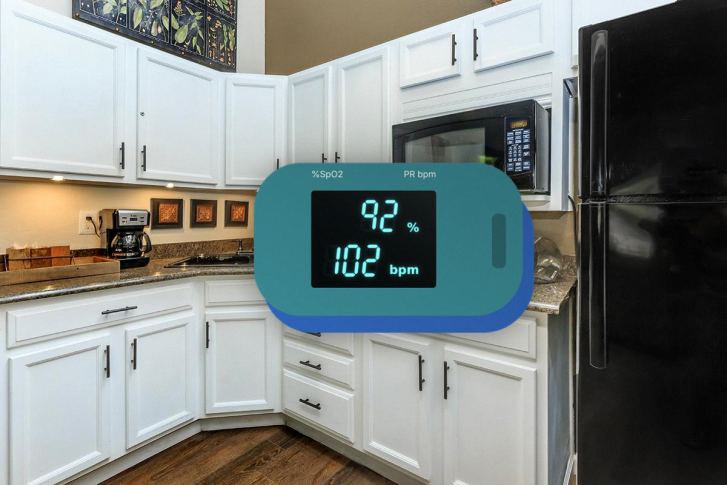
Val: 92 %
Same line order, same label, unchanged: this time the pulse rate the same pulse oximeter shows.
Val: 102 bpm
